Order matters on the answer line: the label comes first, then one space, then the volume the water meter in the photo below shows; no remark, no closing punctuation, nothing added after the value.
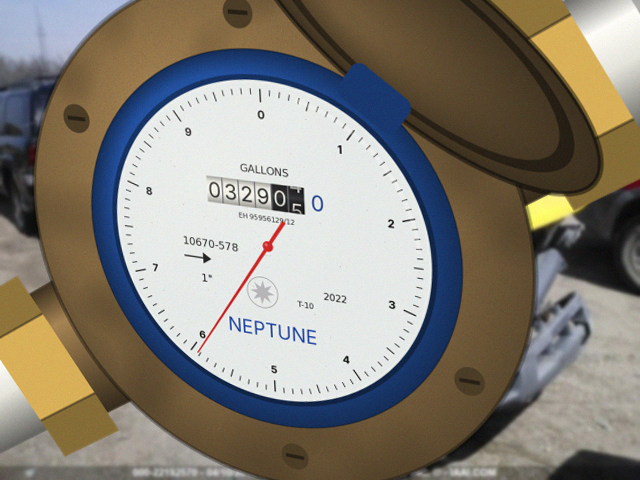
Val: 329045.9 gal
